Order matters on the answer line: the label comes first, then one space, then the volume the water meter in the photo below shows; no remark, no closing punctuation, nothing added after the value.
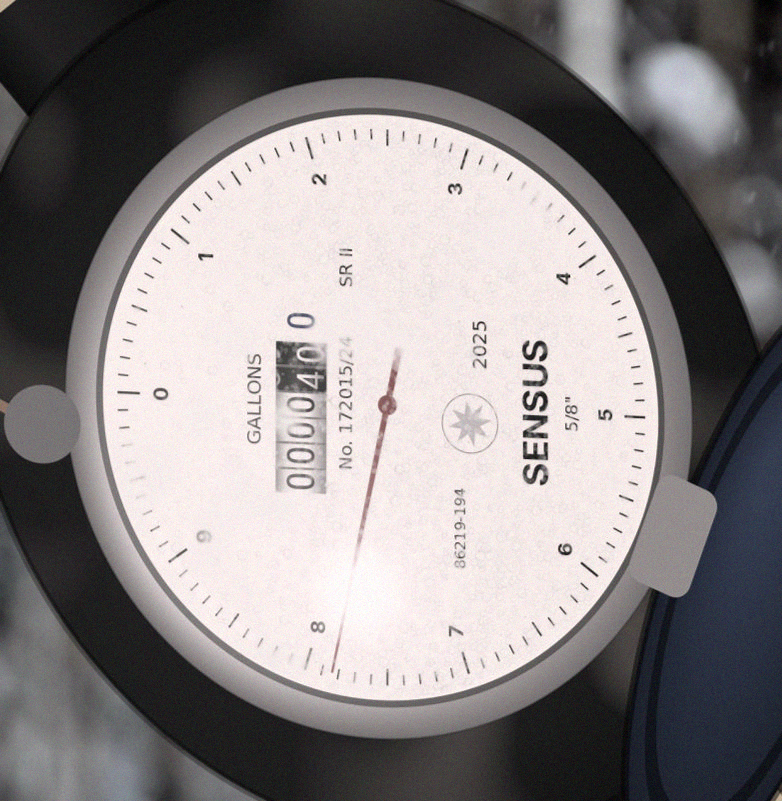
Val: 397.8 gal
